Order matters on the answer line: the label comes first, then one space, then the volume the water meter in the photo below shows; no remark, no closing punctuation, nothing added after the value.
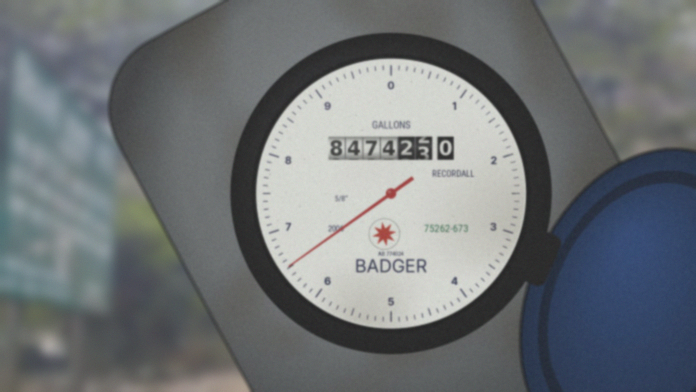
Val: 8474226.5 gal
